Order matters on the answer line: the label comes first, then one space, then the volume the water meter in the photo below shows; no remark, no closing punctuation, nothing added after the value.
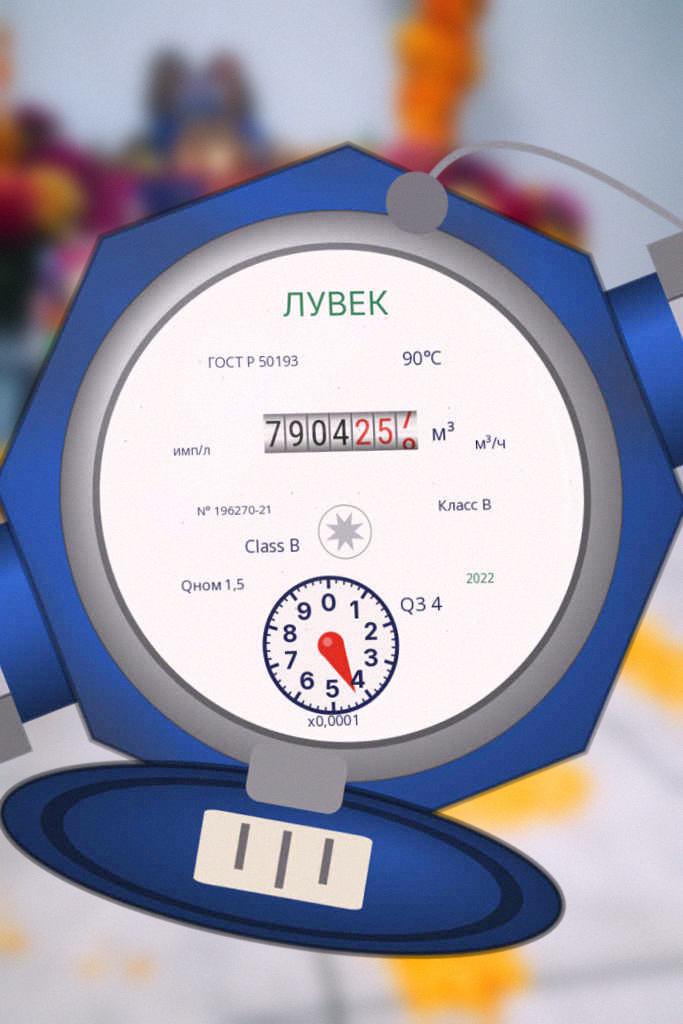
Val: 7904.2574 m³
